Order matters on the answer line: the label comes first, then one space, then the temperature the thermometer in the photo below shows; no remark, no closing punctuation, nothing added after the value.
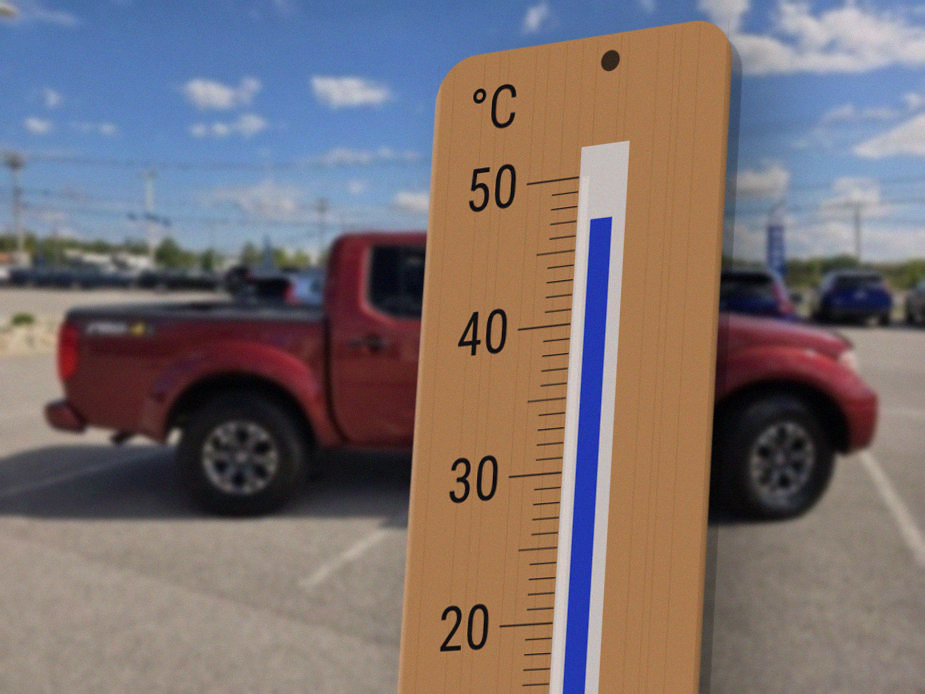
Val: 47 °C
